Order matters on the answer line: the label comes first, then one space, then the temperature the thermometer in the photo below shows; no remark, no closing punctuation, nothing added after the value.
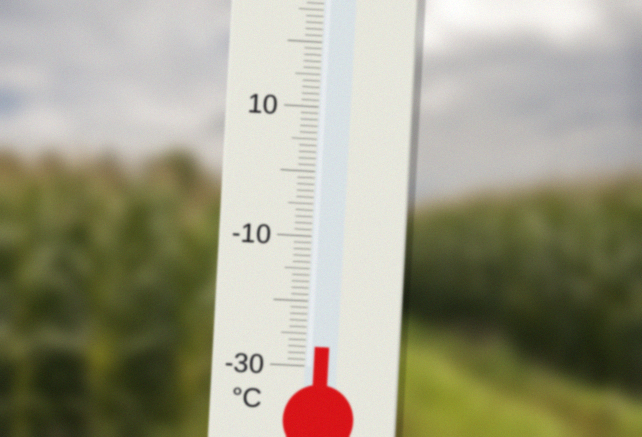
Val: -27 °C
